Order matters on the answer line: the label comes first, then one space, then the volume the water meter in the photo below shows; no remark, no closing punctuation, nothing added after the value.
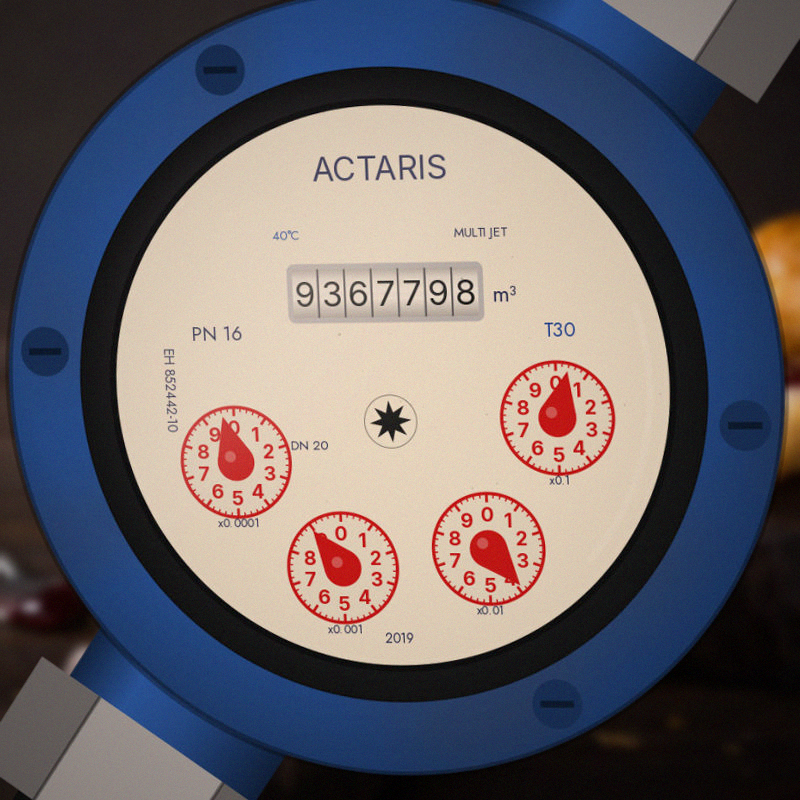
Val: 9367798.0389 m³
